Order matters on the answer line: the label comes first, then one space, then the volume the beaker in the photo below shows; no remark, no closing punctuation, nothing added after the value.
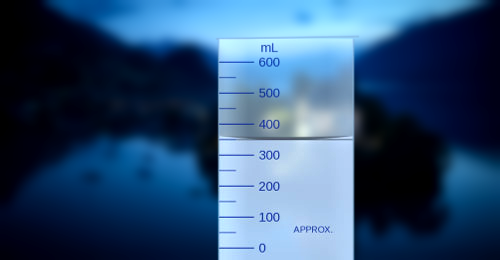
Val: 350 mL
